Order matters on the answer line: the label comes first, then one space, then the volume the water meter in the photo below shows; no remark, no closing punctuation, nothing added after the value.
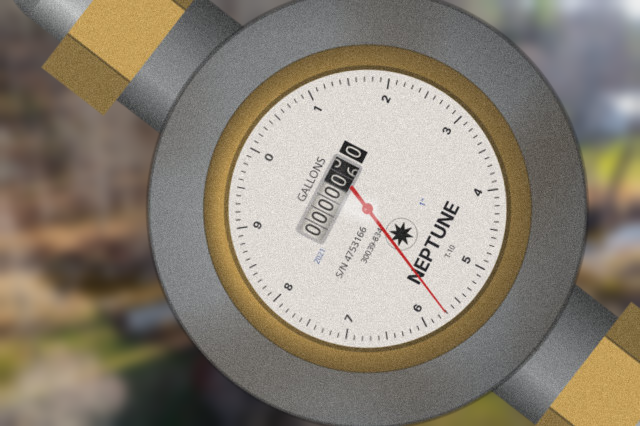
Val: 55.7 gal
